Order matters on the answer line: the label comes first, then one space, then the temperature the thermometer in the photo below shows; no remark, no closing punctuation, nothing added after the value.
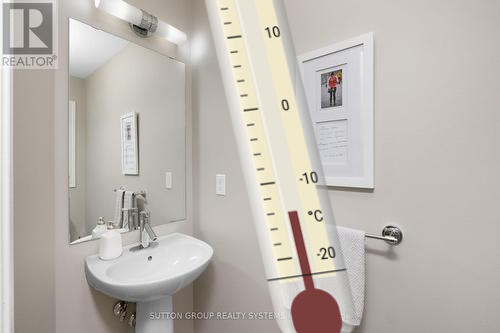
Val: -14 °C
